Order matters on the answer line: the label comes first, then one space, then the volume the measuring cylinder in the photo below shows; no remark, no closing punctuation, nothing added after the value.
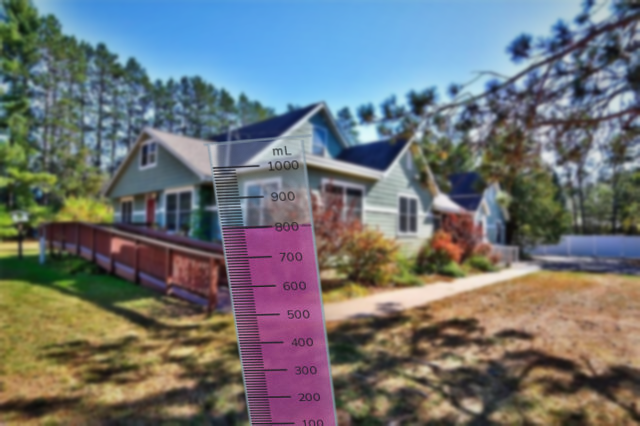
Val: 800 mL
